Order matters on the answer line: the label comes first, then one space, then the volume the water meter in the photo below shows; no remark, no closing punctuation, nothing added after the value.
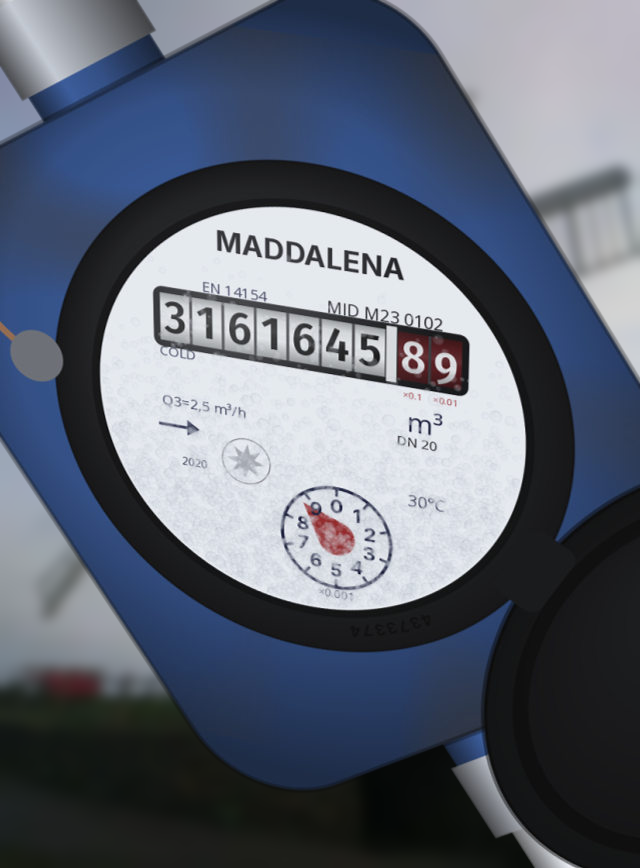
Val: 3161645.888 m³
